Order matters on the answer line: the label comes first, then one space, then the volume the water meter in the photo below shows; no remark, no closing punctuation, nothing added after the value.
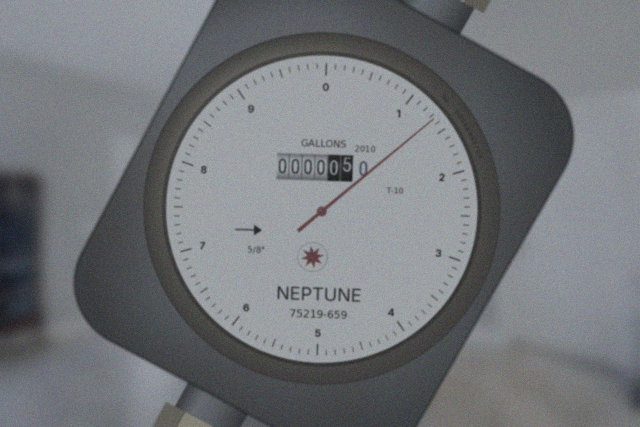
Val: 51.3 gal
